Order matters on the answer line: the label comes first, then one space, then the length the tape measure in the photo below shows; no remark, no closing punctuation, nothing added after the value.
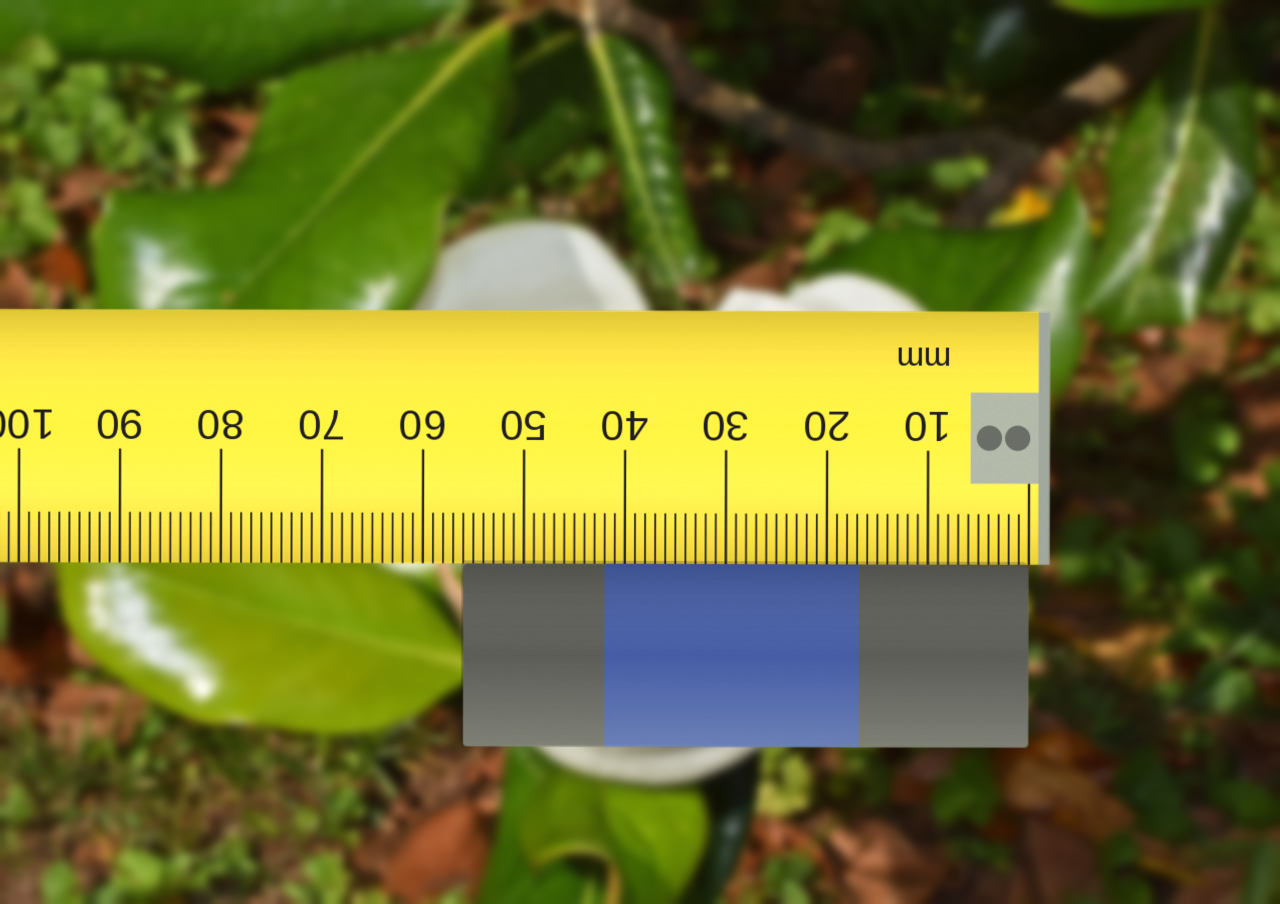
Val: 56 mm
